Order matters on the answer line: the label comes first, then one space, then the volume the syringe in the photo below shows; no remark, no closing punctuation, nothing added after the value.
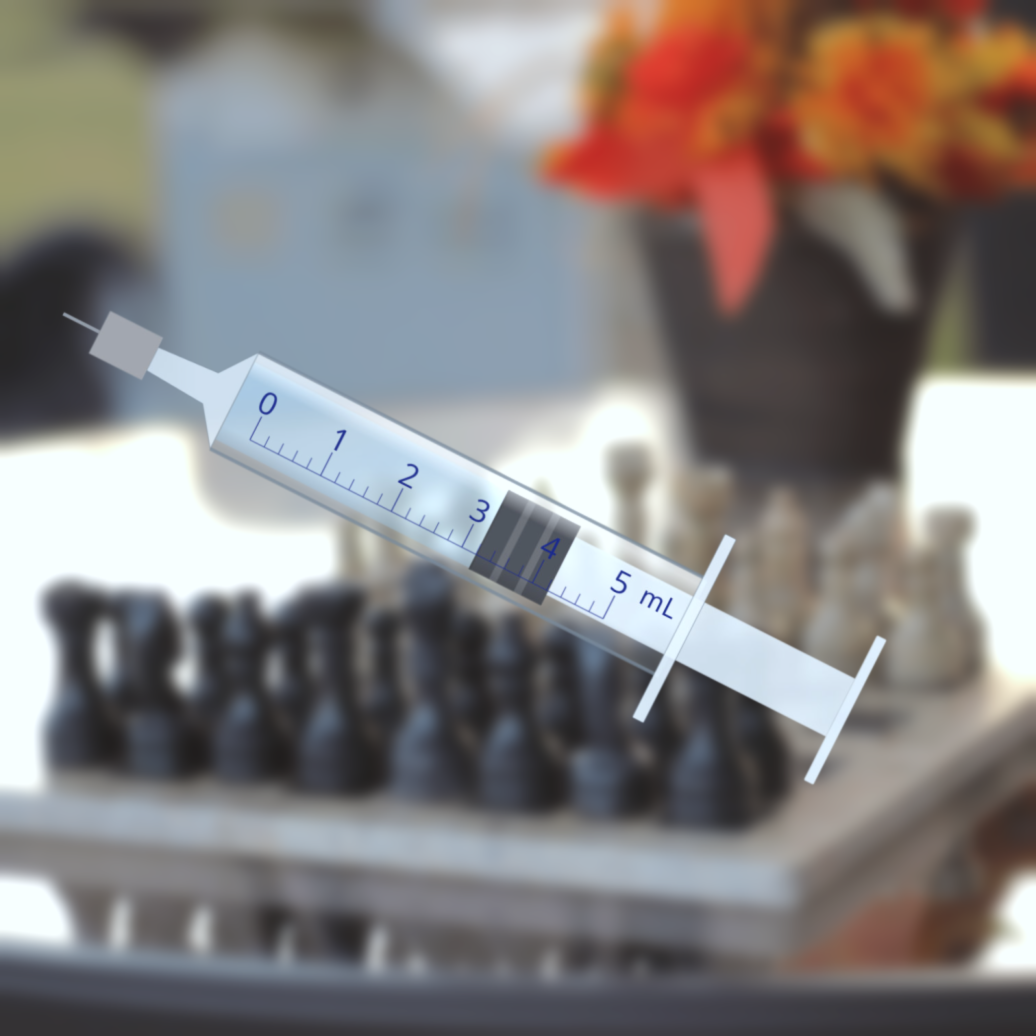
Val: 3.2 mL
